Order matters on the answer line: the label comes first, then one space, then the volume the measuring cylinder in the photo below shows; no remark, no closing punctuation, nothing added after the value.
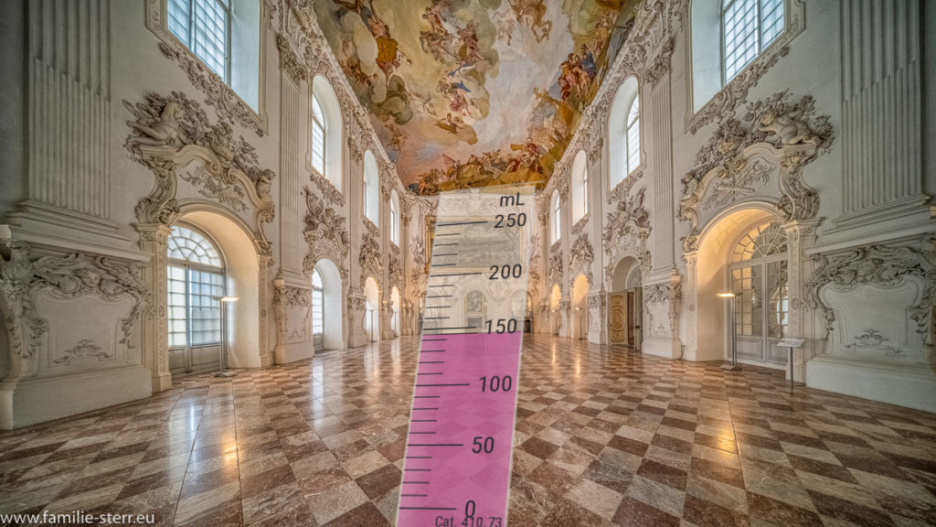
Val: 145 mL
